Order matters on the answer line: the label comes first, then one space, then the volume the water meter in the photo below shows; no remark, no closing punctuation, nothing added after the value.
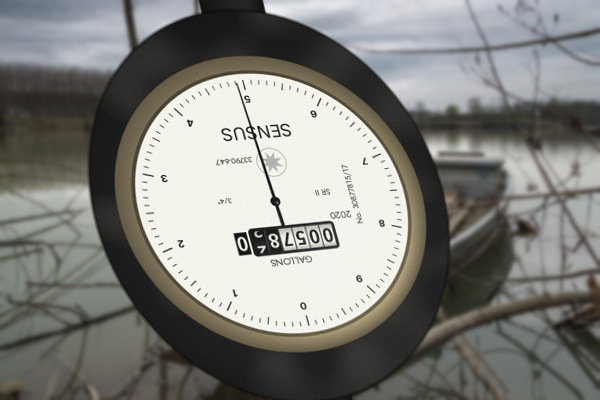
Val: 57824.9 gal
